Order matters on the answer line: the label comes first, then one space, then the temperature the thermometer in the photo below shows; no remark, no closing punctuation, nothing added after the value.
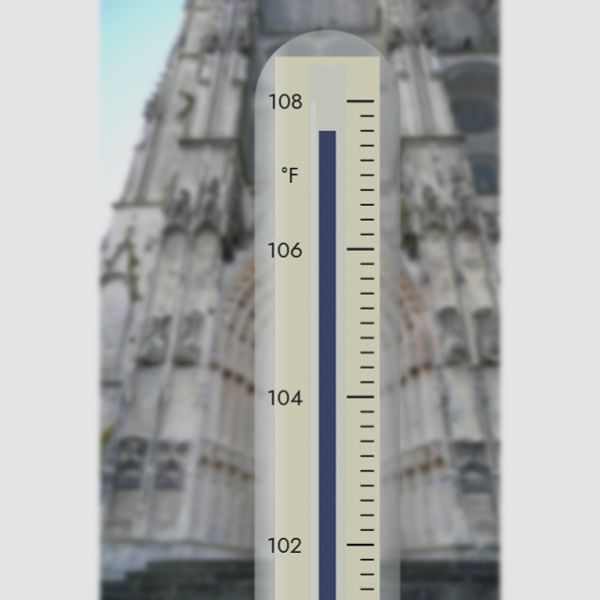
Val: 107.6 °F
